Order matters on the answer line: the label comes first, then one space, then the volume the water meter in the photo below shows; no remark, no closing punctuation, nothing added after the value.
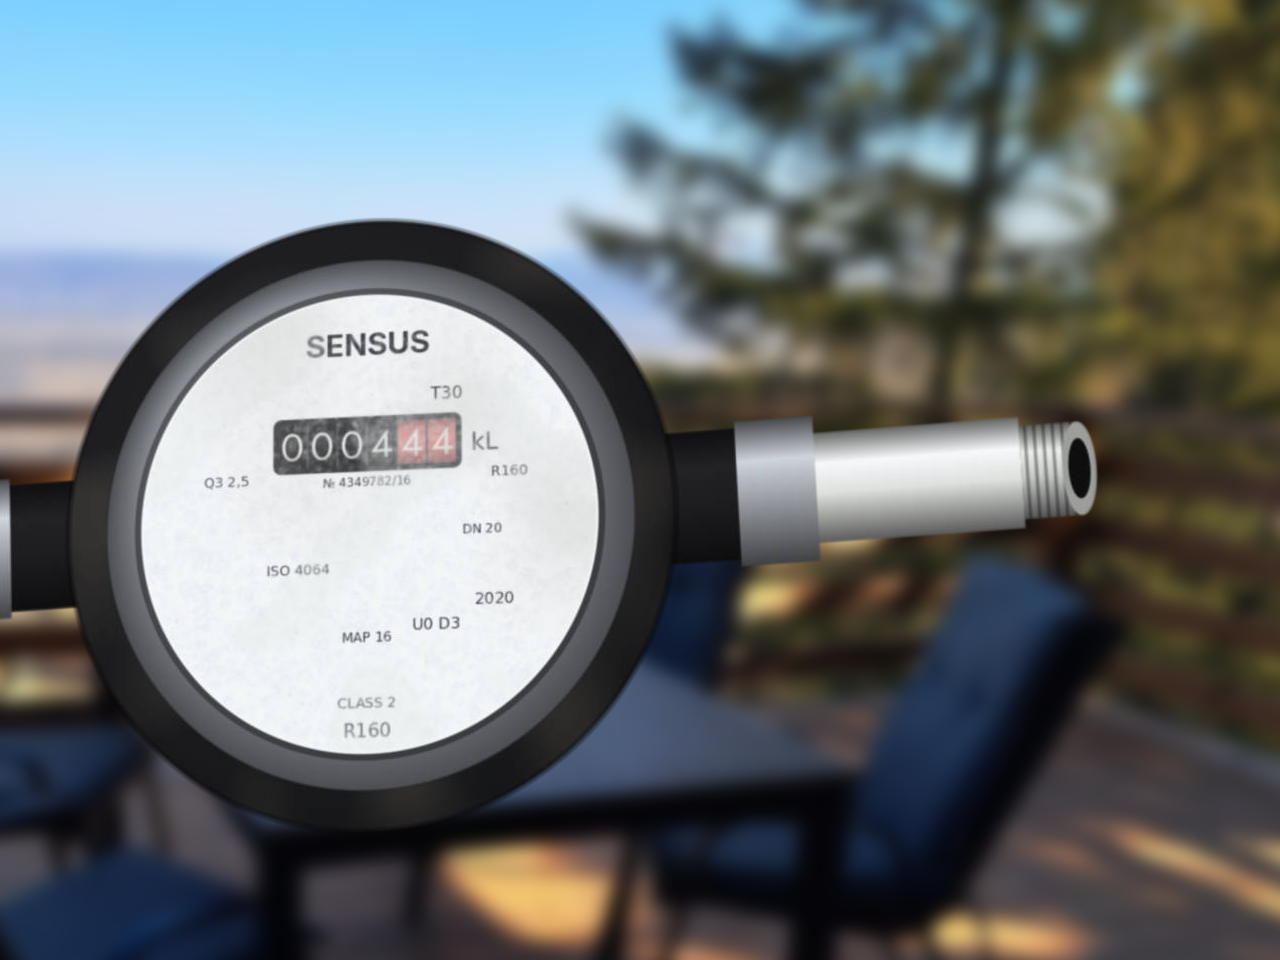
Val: 4.44 kL
